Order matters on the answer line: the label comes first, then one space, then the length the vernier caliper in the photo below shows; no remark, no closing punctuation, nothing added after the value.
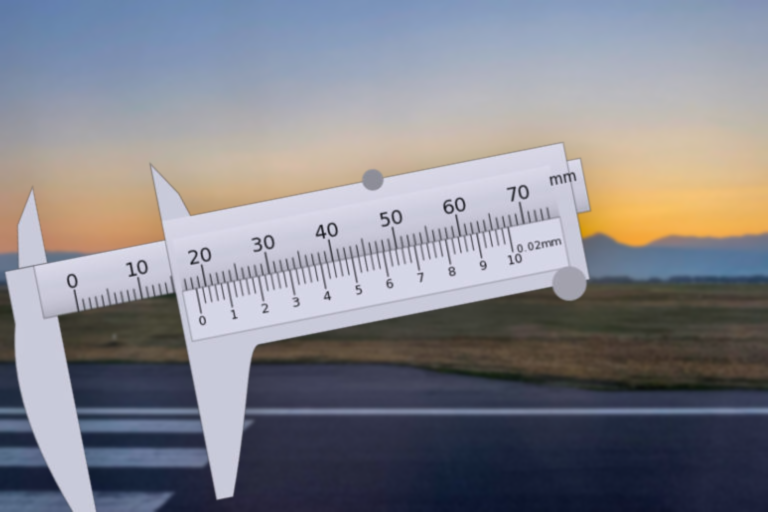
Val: 18.5 mm
